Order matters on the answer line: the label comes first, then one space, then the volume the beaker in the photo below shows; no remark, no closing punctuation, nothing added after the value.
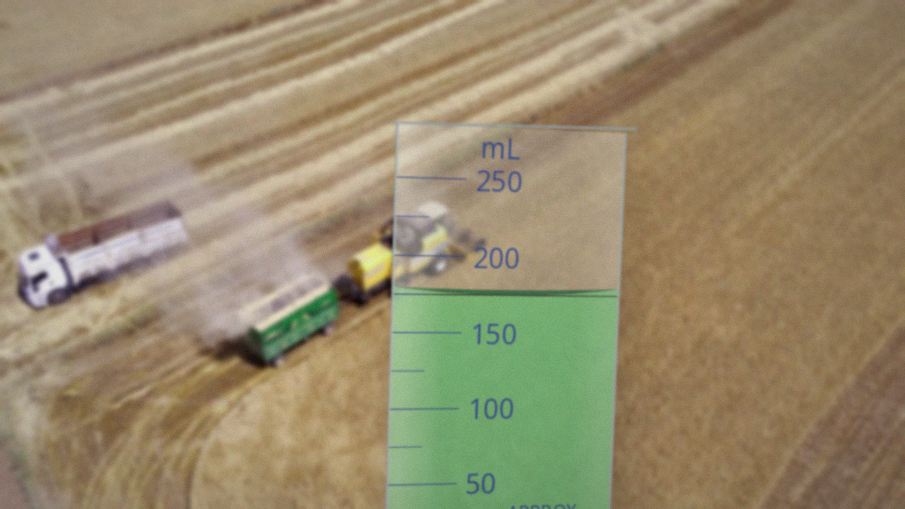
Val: 175 mL
